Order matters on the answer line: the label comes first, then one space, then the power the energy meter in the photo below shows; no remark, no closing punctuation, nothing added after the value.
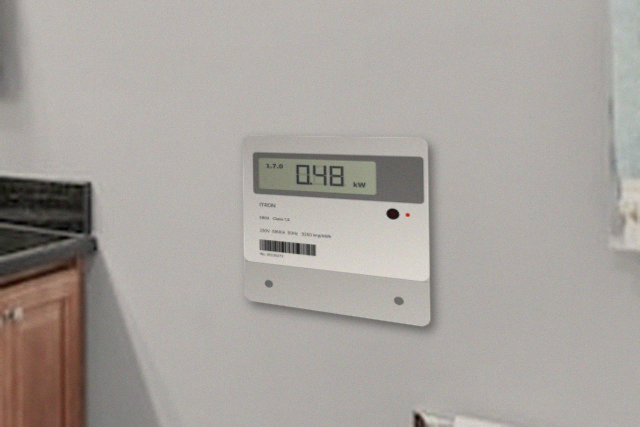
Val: 0.48 kW
